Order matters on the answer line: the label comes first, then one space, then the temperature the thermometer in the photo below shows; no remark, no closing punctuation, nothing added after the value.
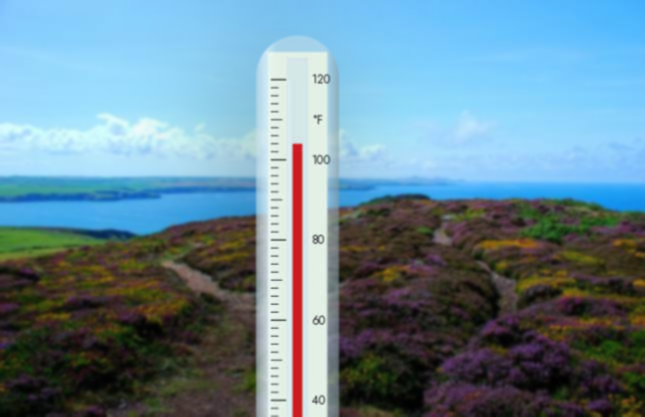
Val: 104 °F
